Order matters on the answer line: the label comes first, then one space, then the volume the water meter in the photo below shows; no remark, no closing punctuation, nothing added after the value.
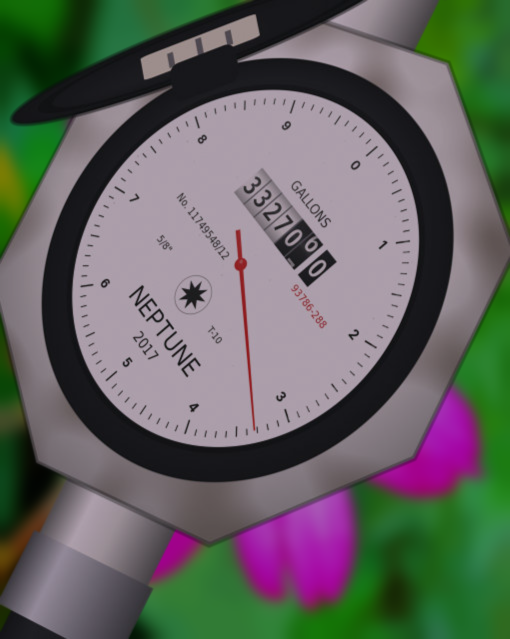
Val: 3327063.3 gal
